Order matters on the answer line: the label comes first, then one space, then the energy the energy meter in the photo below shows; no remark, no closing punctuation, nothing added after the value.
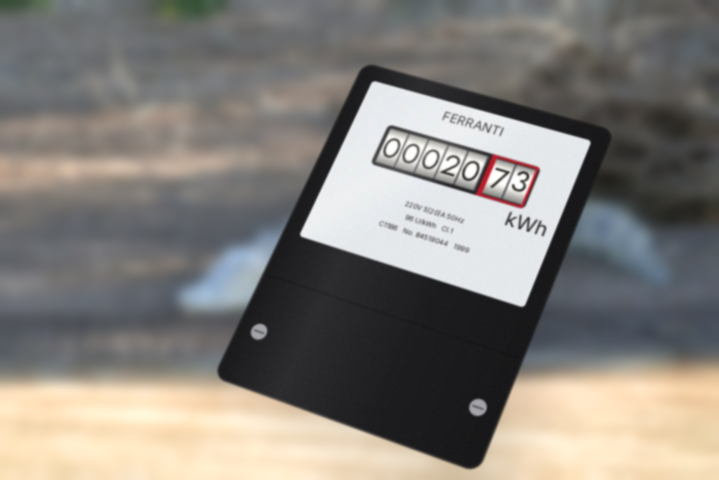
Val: 20.73 kWh
